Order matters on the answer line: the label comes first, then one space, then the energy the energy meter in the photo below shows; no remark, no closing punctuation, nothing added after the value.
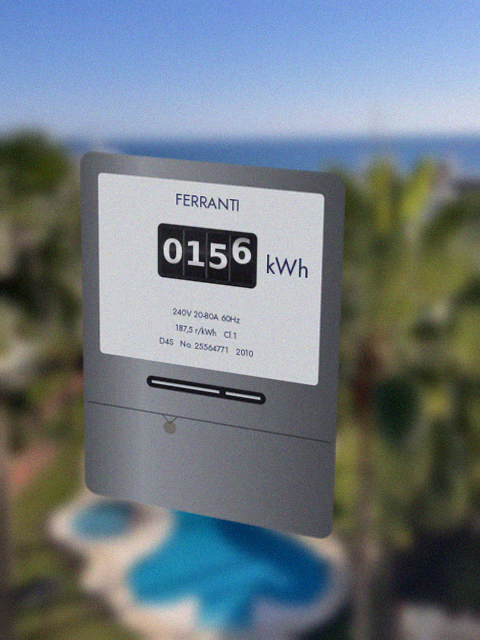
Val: 156 kWh
